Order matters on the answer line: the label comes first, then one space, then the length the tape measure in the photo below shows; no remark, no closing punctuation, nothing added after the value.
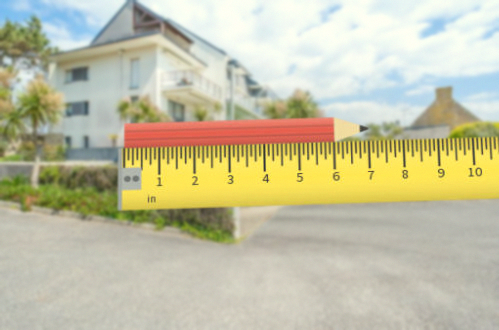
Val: 7 in
